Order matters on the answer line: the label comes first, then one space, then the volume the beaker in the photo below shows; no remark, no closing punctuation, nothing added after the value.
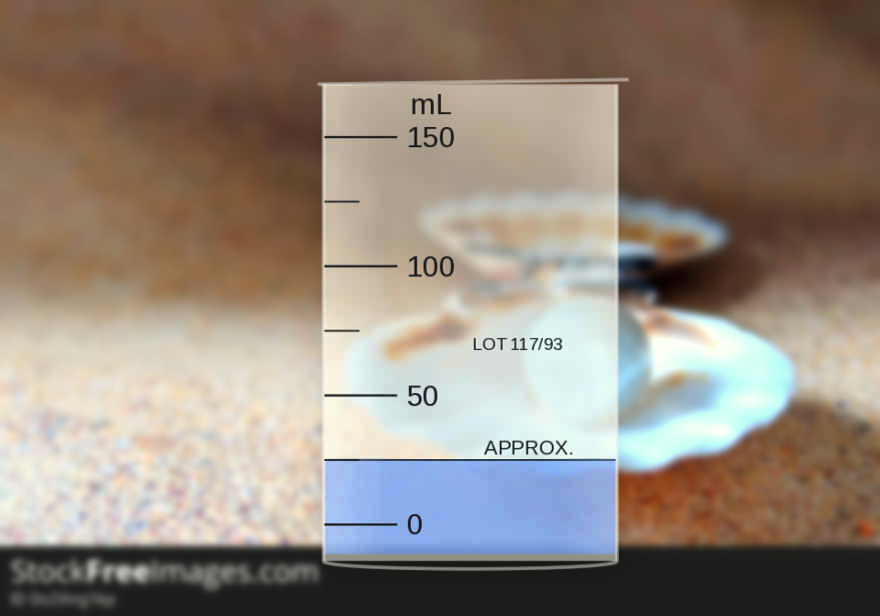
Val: 25 mL
